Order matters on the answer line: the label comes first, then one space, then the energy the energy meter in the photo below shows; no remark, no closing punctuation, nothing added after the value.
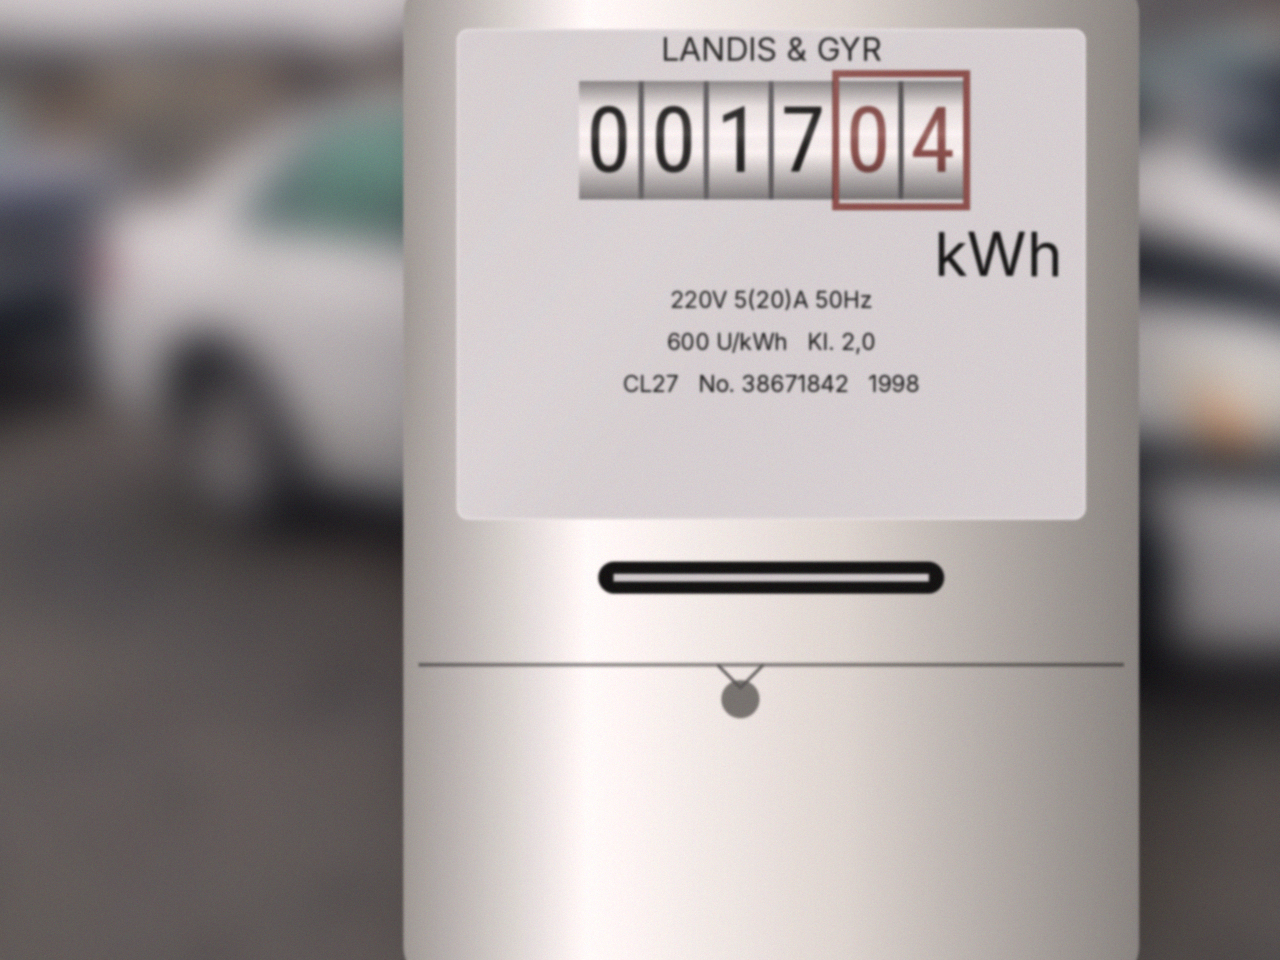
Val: 17.04 kWh
